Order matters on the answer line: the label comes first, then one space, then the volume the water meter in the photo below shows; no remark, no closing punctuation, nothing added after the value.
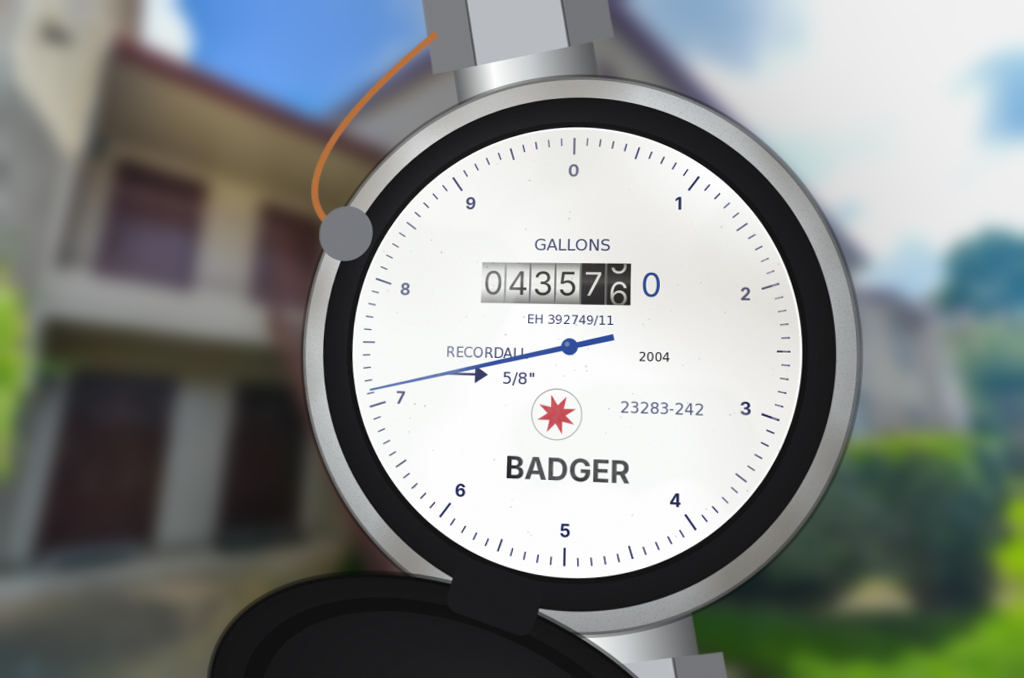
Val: 435757.1 gal
